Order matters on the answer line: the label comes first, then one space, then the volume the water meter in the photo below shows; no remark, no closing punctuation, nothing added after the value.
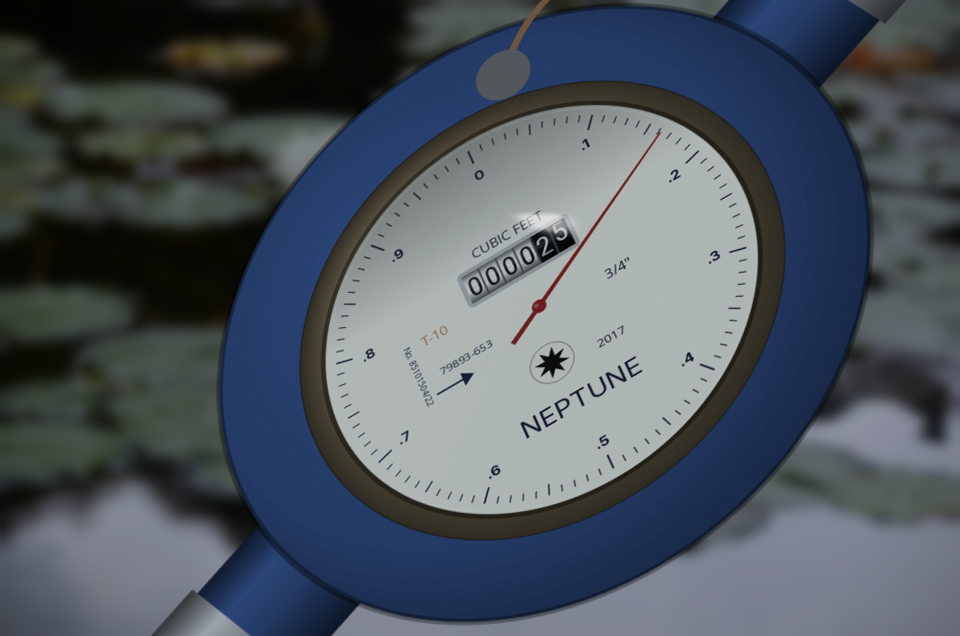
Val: 25.16 ft³
